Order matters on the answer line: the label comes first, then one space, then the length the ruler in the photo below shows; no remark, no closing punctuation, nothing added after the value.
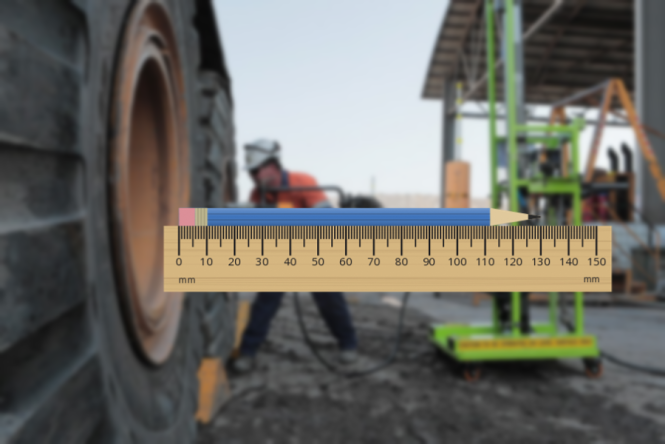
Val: 130 mm
